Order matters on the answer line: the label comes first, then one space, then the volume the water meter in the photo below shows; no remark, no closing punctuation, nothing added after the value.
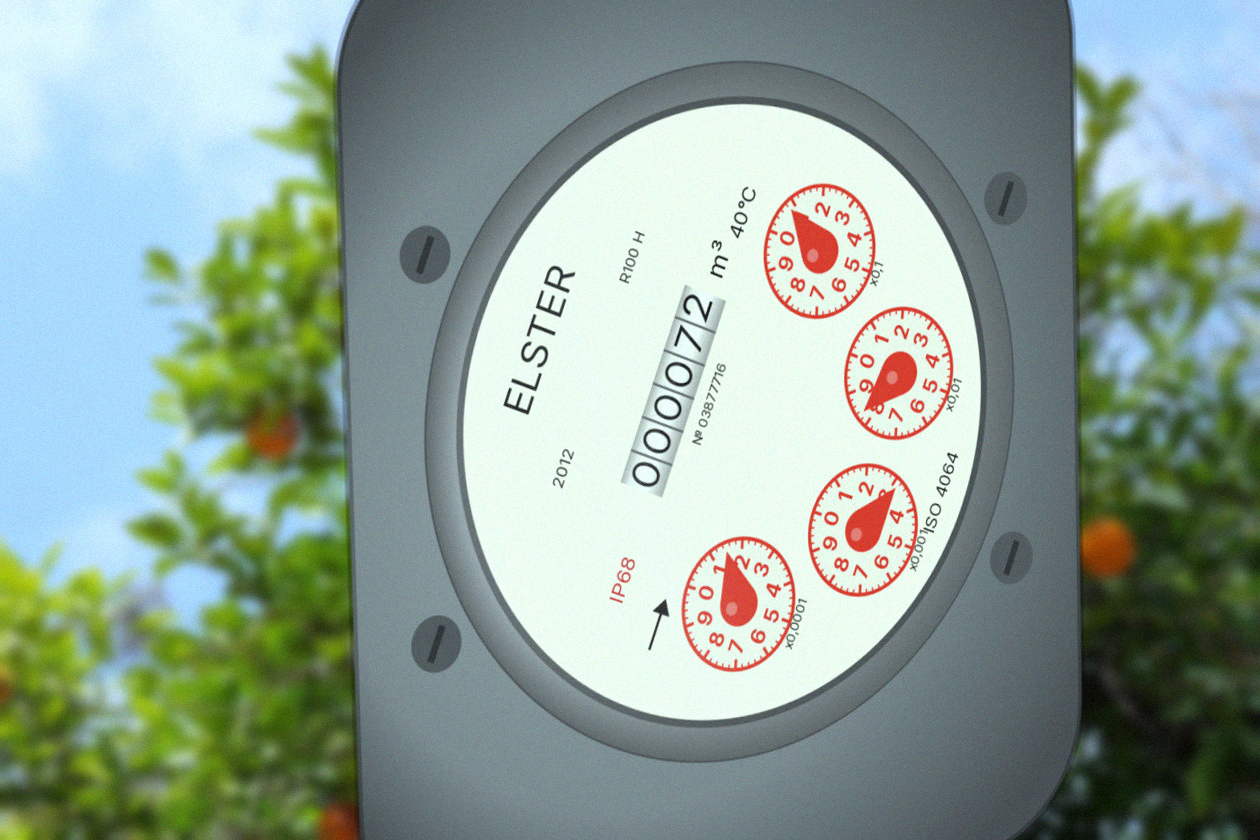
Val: 72.0831 m³
